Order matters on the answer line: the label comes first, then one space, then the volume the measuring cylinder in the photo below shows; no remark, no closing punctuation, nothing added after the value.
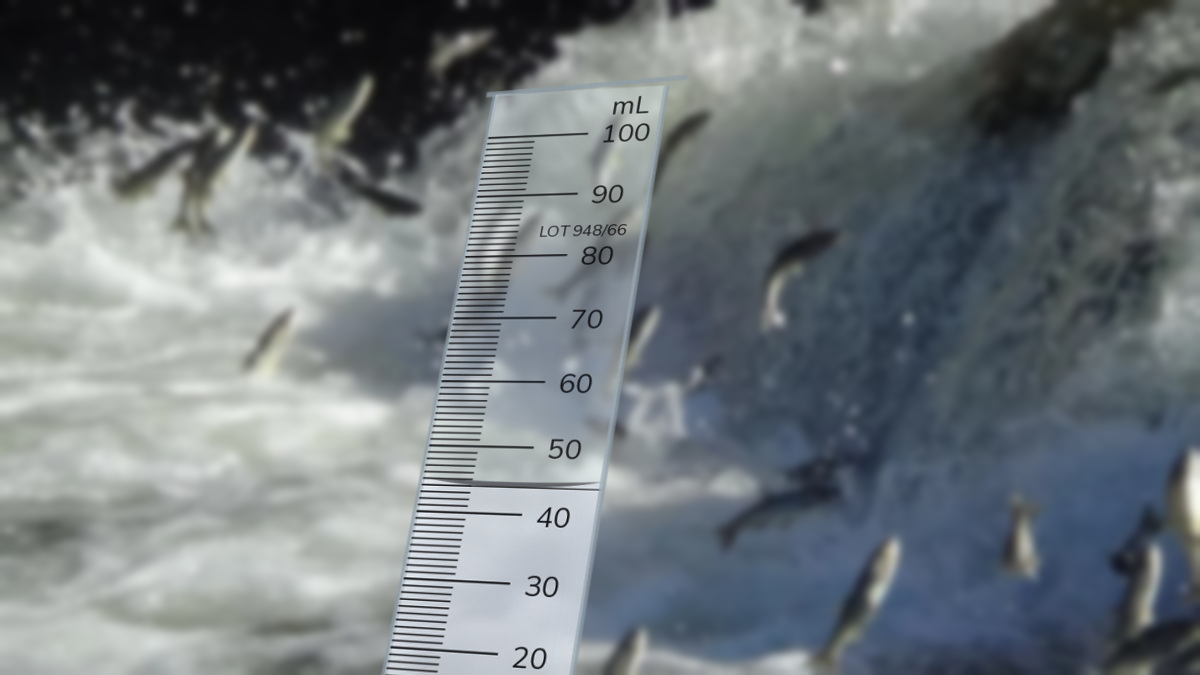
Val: 44 mL
